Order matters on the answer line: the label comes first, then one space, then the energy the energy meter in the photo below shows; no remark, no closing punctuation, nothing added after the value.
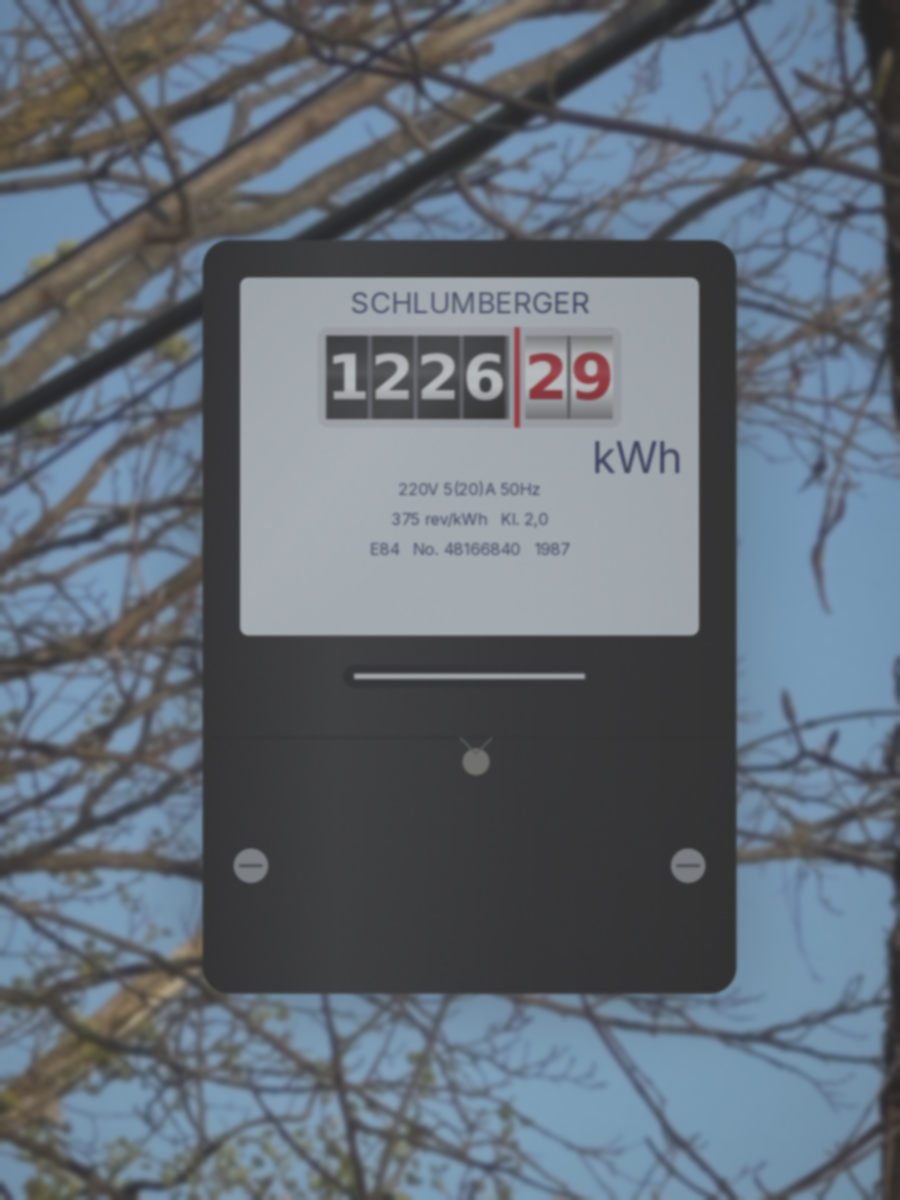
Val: 1226.29 kWh
